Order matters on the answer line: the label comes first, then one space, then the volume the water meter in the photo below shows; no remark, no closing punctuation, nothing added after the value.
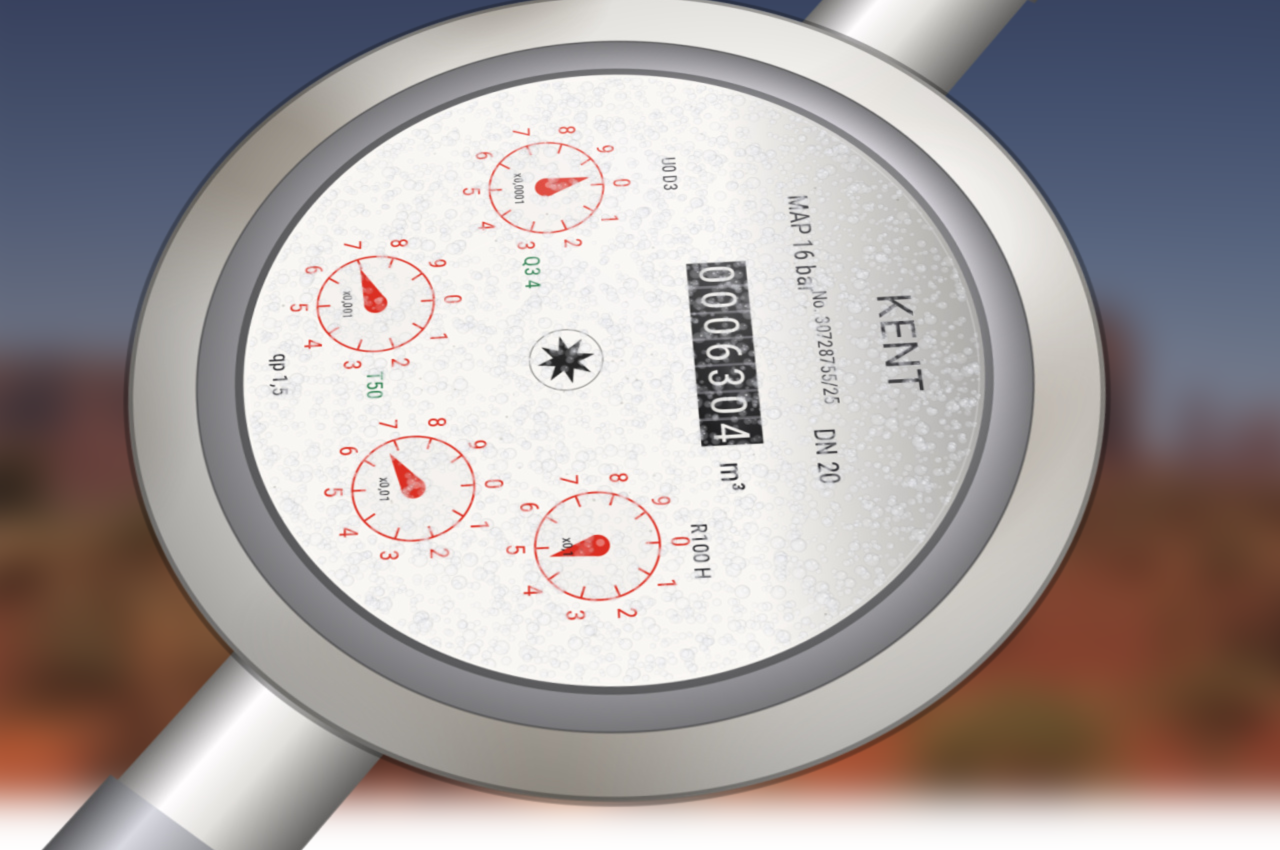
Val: 6304.4669 m³
